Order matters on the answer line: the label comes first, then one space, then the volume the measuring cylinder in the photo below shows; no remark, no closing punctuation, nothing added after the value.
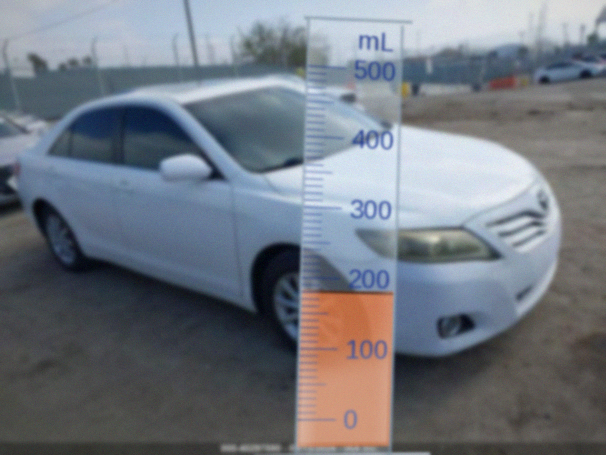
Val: 180 mL
